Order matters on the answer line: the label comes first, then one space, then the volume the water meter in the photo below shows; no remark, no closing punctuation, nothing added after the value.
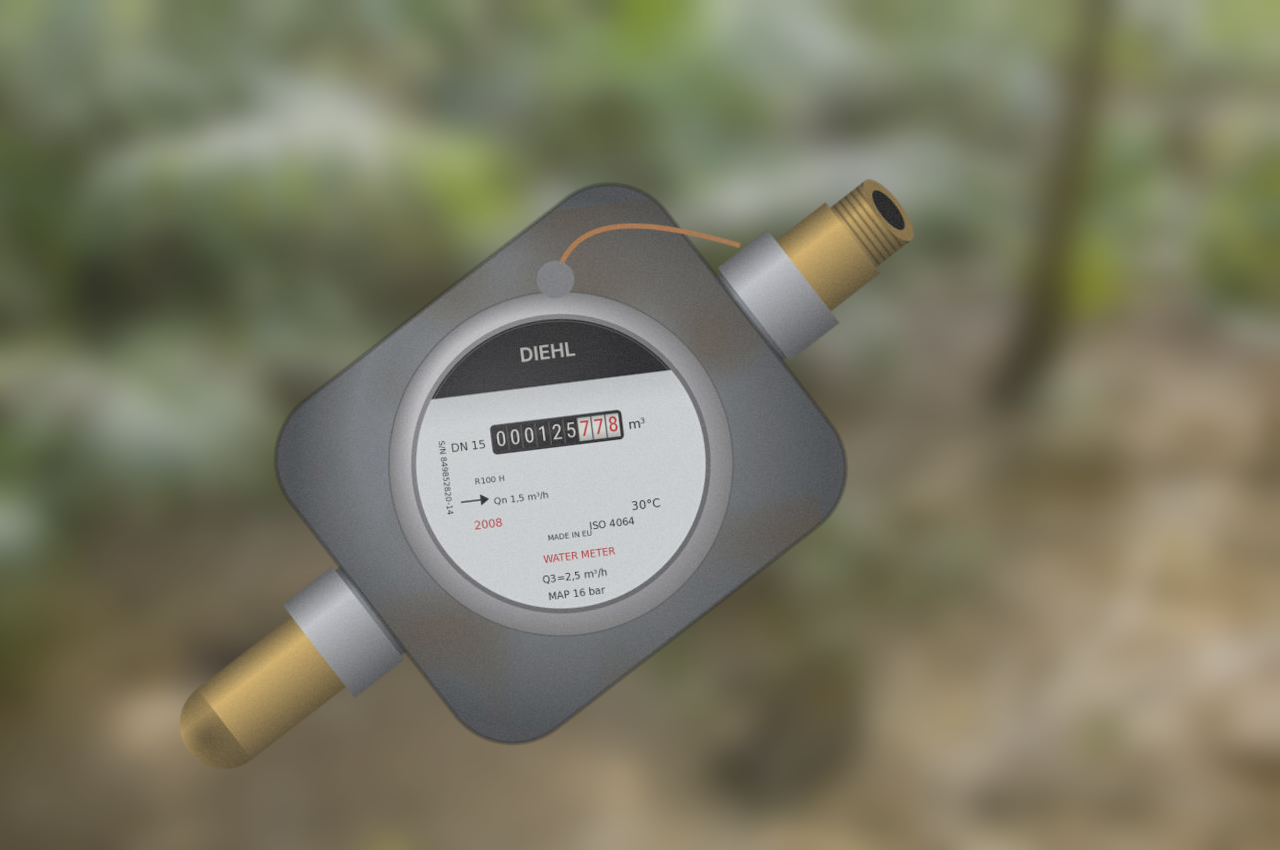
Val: 125.778 m³
